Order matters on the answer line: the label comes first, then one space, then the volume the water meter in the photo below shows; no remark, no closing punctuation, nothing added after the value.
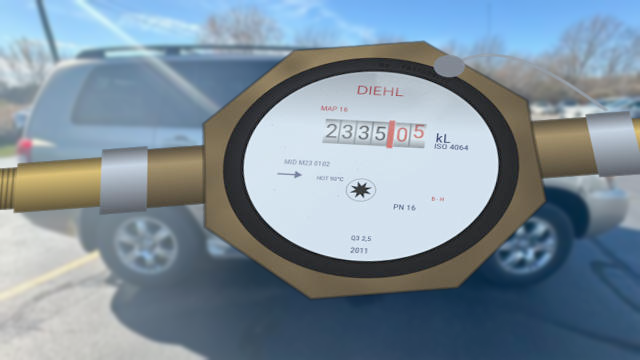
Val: 2335.05 kL
